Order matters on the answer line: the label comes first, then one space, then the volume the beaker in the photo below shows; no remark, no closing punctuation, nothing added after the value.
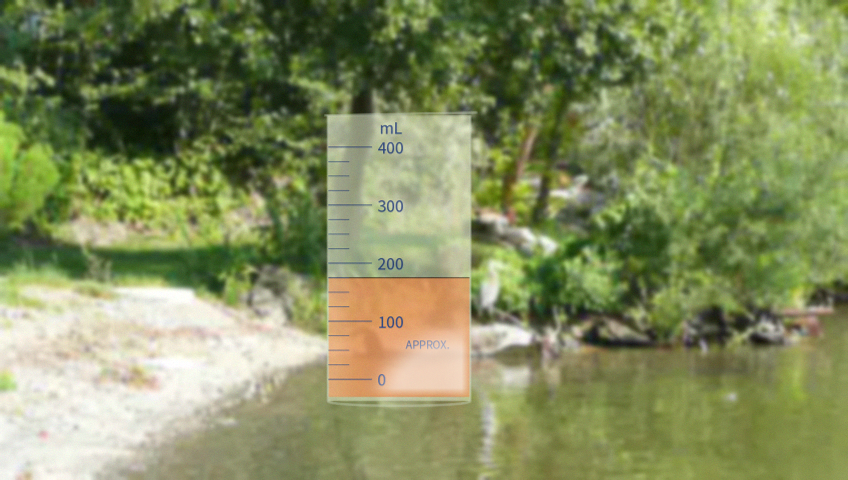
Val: 175 mL
